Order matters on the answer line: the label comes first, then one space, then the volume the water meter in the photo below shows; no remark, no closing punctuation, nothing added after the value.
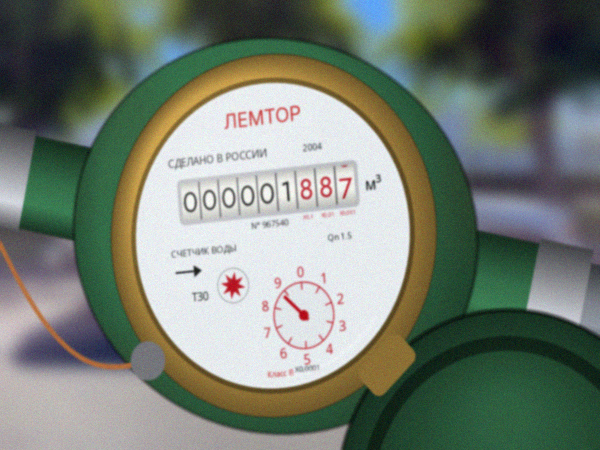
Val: 1.8868 m³
